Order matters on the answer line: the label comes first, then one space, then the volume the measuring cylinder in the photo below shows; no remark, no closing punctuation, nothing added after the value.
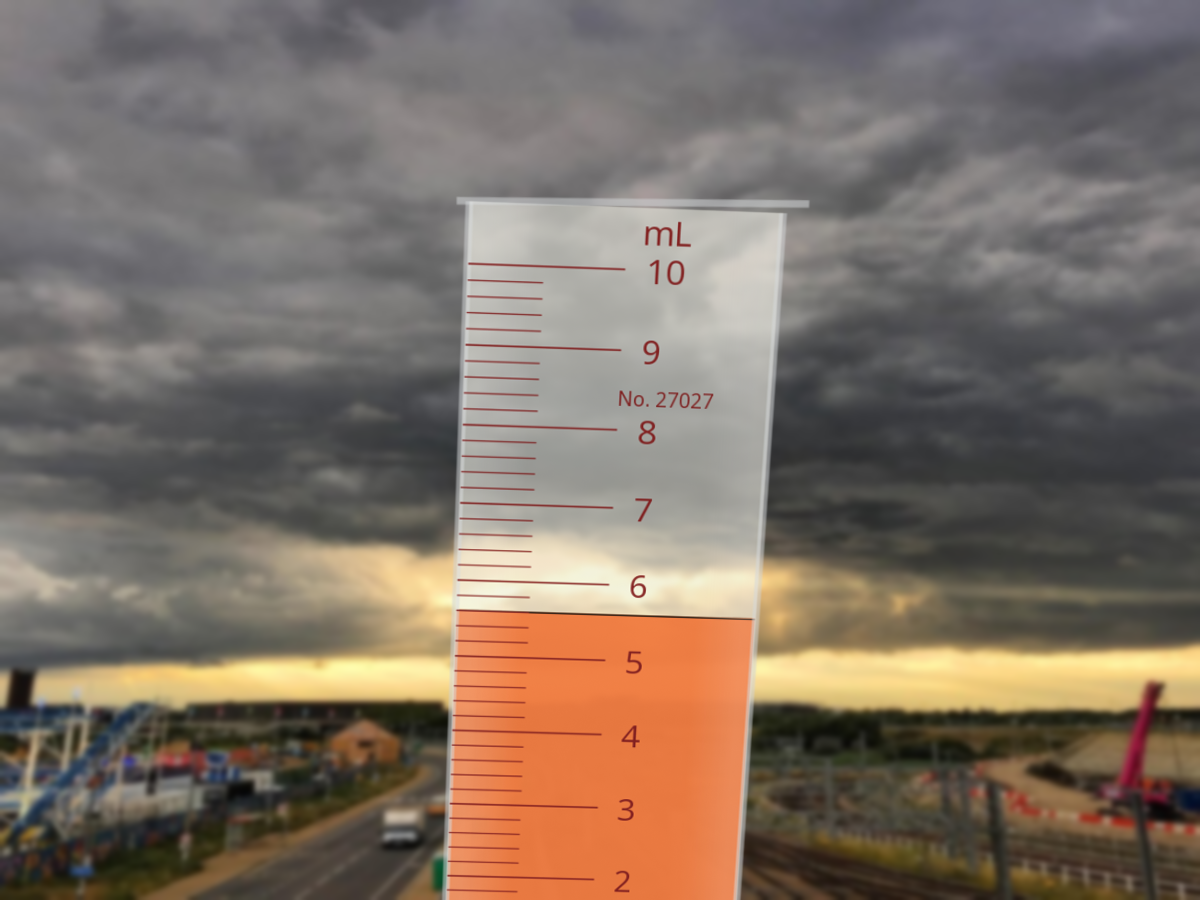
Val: 5.6 mL
